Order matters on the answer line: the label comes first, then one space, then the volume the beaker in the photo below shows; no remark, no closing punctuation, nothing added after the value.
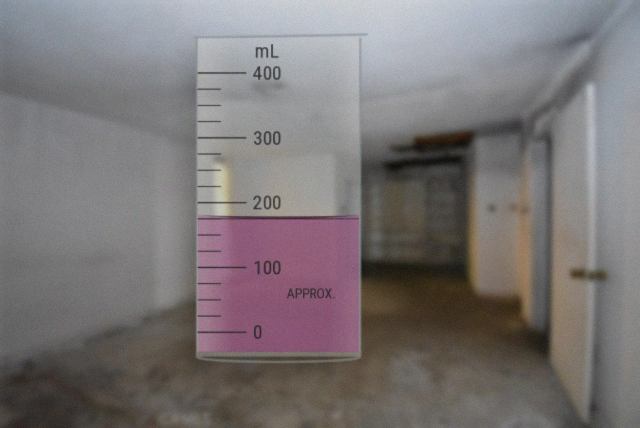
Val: 175 mL
